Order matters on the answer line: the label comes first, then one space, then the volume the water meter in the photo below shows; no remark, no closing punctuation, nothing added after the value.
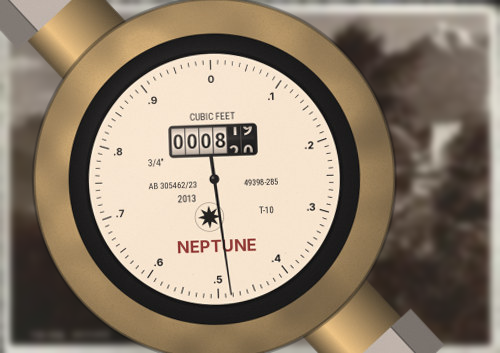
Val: 819.48 ft³
